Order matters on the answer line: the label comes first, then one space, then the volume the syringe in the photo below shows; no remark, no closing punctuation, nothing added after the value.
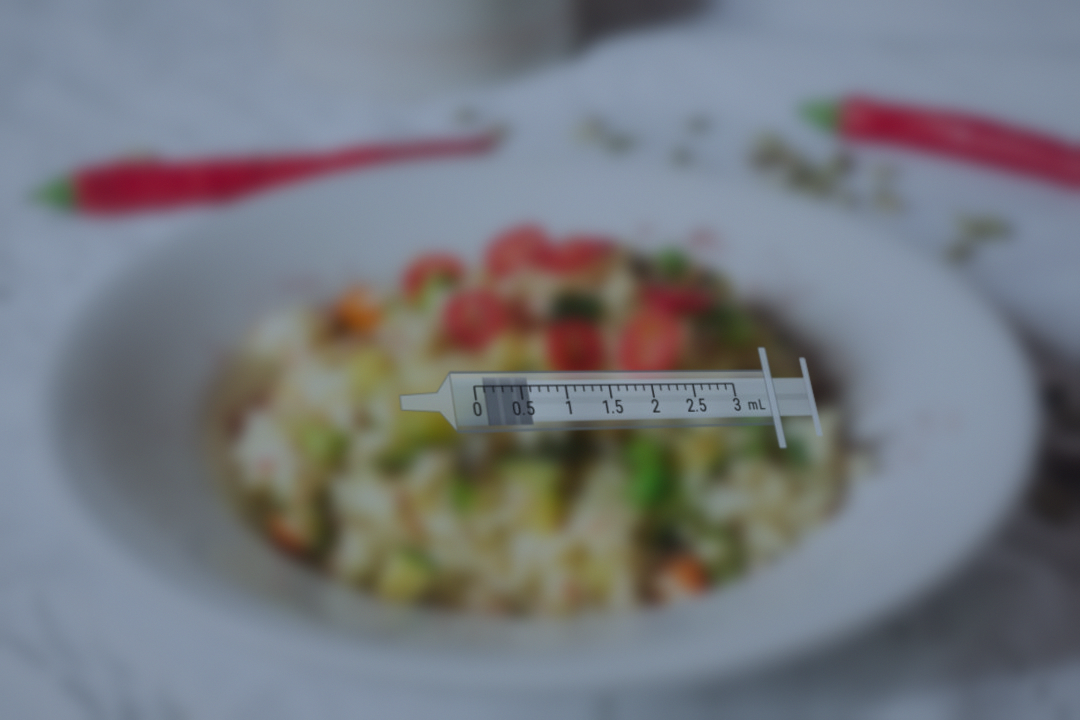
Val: 0.1 mL
